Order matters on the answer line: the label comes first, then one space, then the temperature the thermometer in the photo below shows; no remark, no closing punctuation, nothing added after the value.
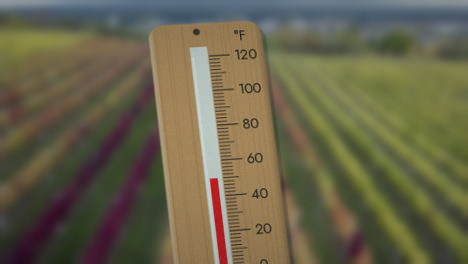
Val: 50 °F
